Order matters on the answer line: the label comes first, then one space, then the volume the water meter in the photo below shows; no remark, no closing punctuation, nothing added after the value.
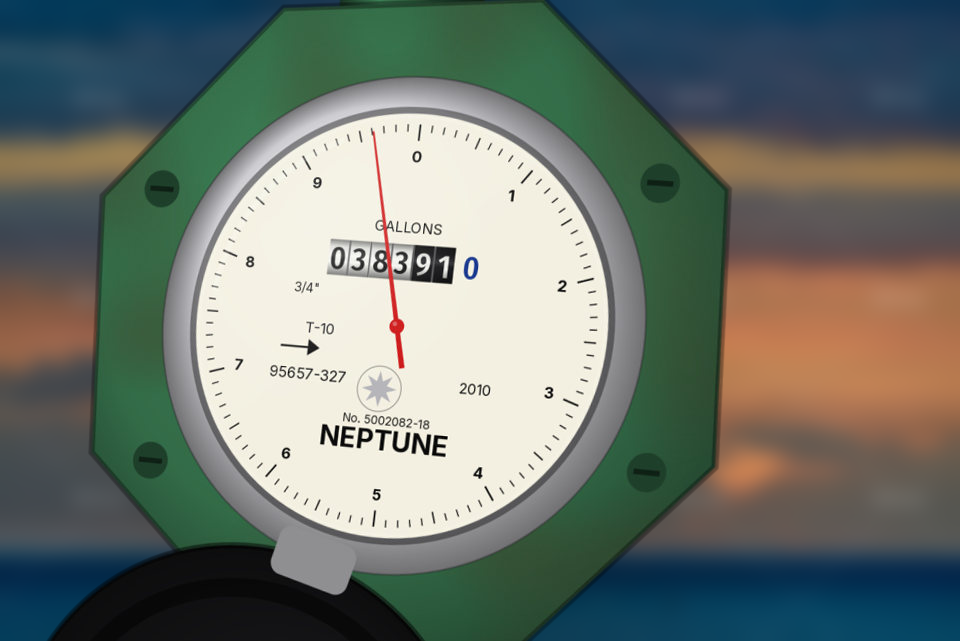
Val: 383909.6 gal
